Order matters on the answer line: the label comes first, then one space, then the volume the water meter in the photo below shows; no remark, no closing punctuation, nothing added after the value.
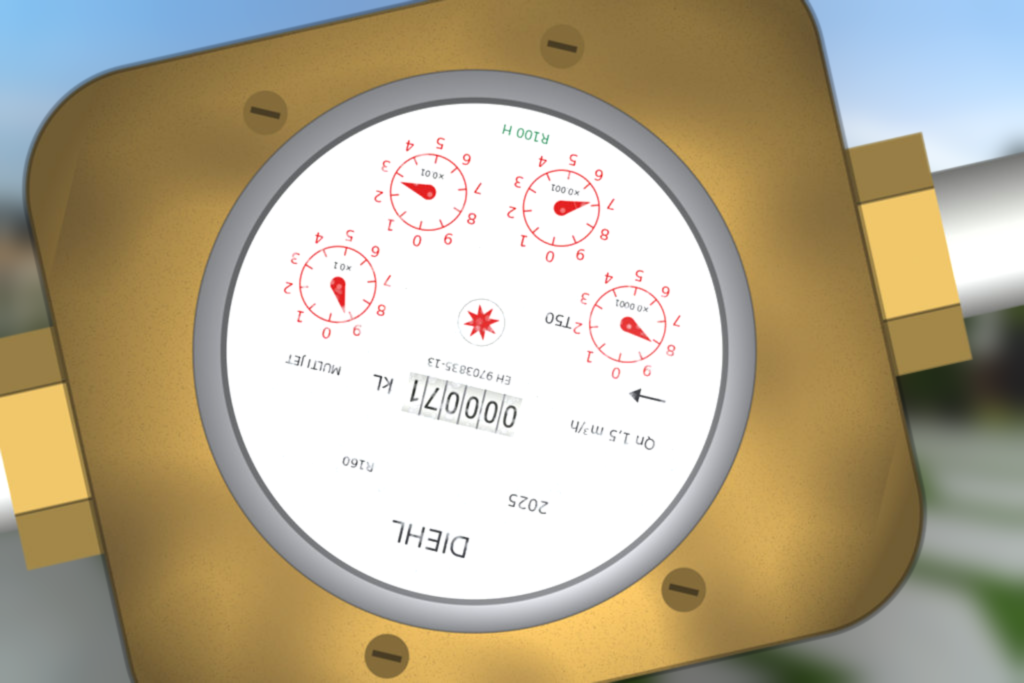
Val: 70.9268 kL
